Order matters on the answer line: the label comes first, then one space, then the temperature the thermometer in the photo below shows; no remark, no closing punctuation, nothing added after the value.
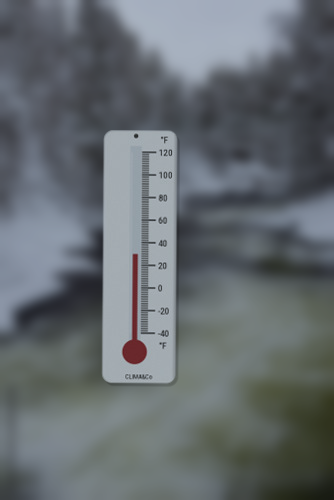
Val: 30 °F
